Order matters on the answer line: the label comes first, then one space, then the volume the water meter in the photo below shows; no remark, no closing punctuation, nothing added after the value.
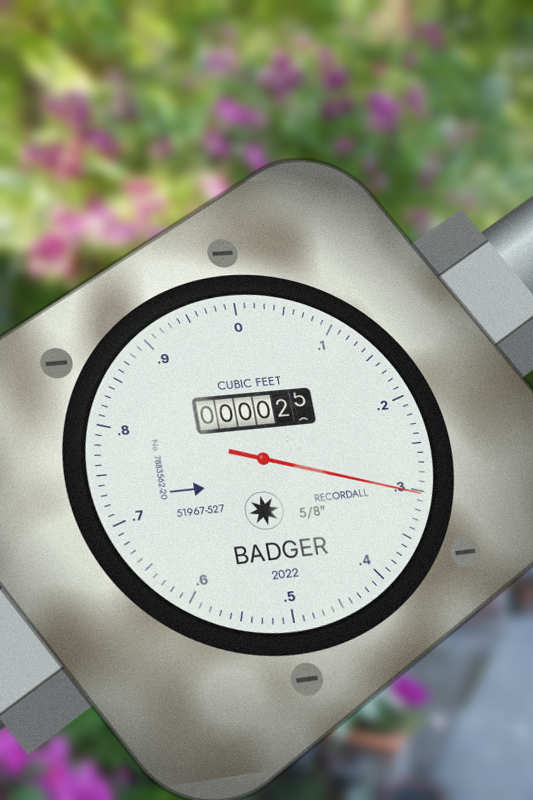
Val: 25.30 ft³
